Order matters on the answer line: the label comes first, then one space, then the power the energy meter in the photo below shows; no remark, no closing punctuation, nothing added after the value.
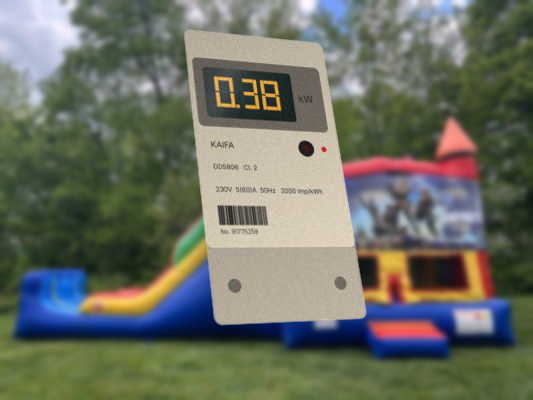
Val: 0.38 kW
